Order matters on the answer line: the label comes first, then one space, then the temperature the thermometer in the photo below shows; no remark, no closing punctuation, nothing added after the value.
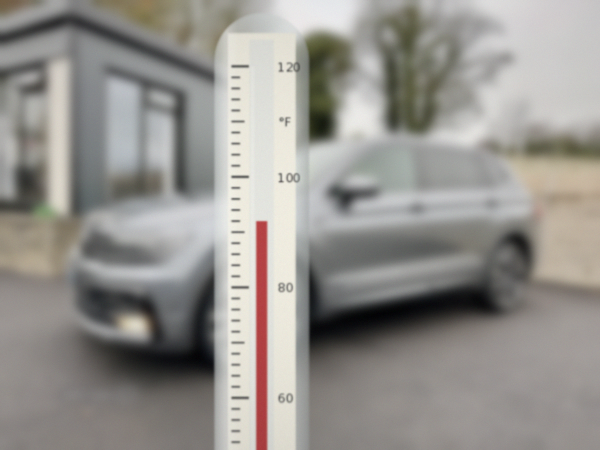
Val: 92 °F
